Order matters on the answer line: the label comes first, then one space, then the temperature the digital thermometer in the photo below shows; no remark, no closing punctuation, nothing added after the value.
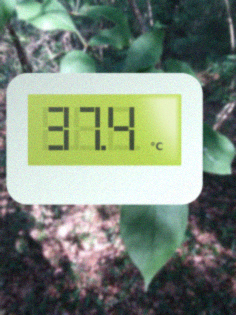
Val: 37.4 °C
